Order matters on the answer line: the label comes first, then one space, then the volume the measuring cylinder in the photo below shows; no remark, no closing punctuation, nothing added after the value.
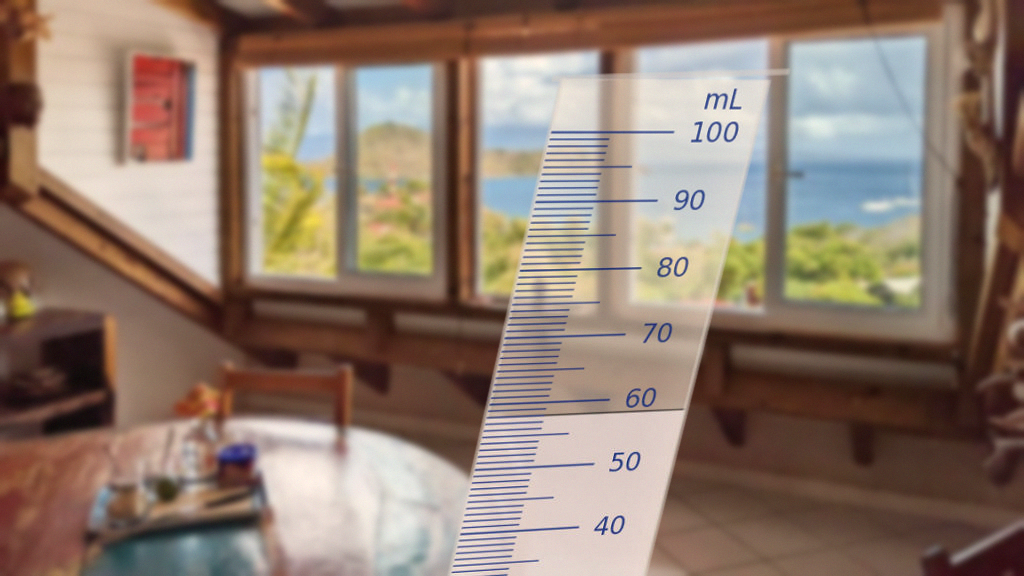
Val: 58 mL
